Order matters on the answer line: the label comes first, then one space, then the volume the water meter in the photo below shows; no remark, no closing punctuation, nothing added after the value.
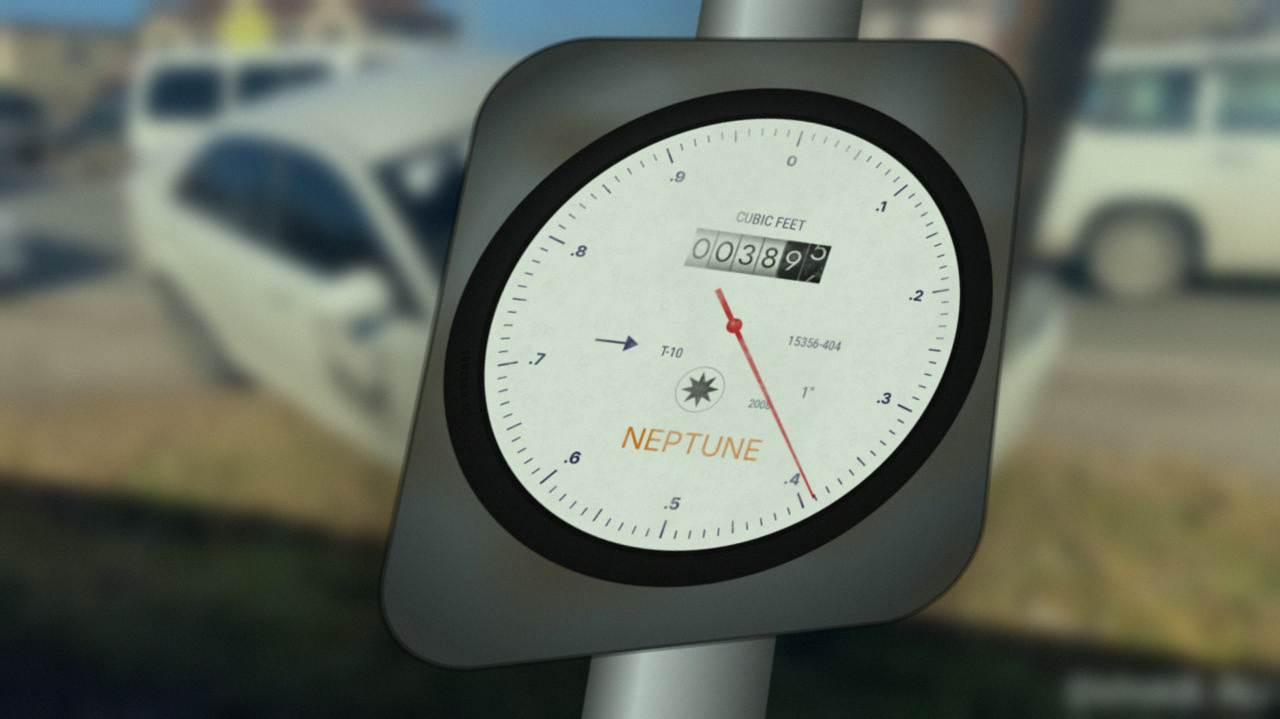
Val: 3895.39 ft³
